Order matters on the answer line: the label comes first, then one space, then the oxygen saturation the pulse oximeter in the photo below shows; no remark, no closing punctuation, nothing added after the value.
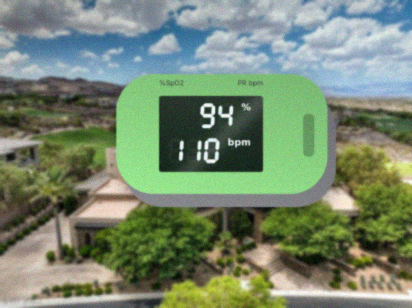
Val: 94 %
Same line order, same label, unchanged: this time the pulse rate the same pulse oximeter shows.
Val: 110 bpm
